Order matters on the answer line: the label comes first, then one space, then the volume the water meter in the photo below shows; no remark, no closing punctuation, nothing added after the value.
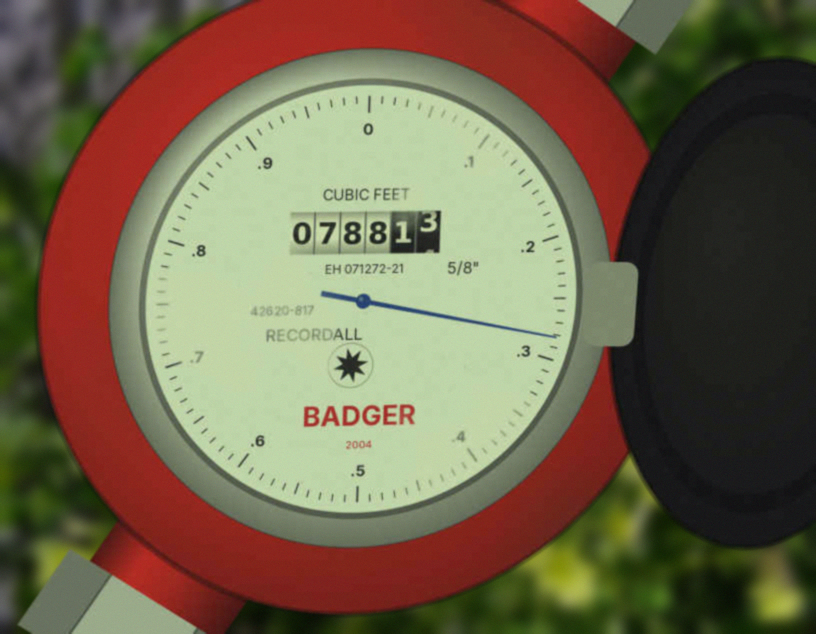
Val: 78813.28 ft³
